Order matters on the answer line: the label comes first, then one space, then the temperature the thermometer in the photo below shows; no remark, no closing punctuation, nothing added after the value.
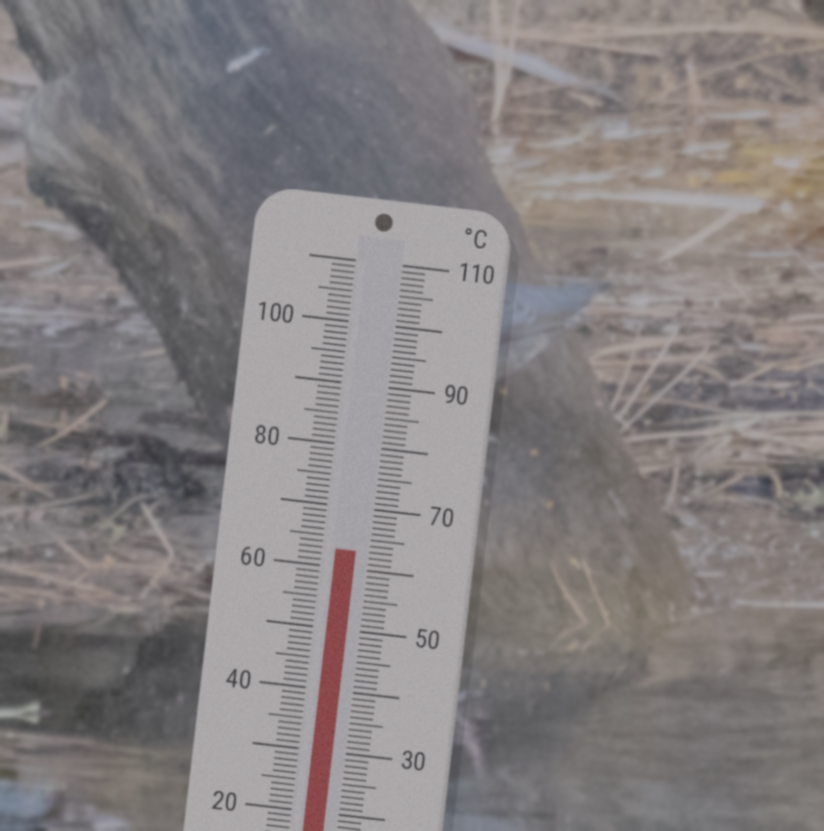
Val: 63 °C
